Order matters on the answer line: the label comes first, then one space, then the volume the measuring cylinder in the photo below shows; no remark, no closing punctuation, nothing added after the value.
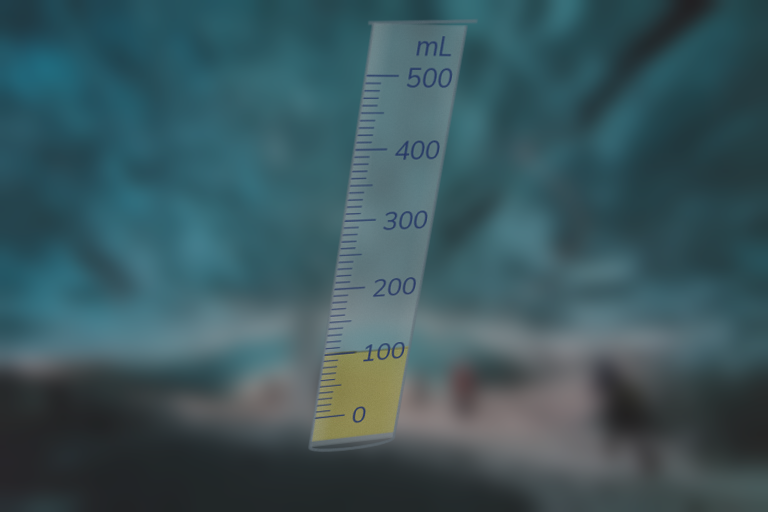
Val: 100 mL
